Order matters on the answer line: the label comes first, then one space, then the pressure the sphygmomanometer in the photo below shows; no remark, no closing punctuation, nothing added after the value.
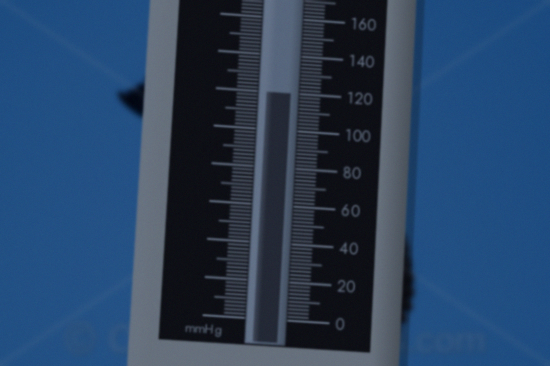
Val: 120 mmHg
